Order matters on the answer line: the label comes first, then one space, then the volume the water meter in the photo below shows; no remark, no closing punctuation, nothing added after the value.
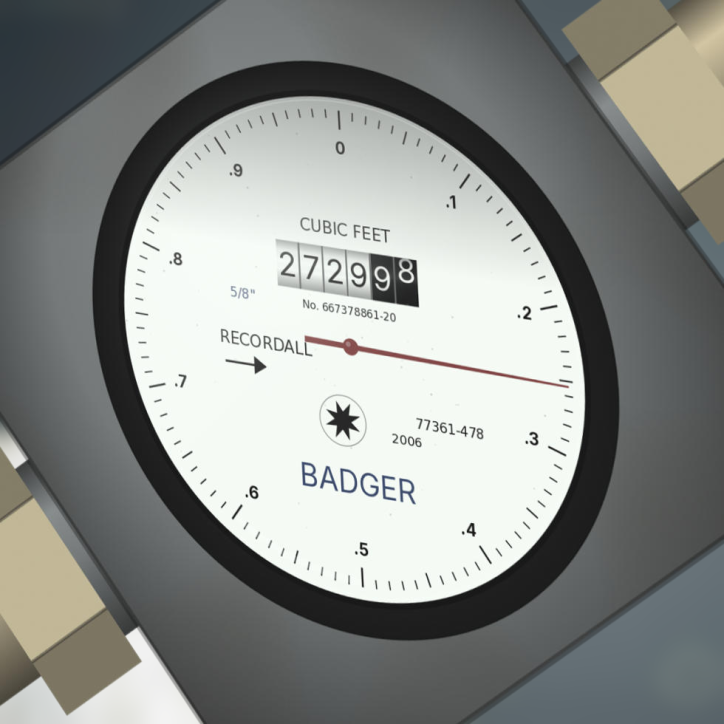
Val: 272998.25 ft³
